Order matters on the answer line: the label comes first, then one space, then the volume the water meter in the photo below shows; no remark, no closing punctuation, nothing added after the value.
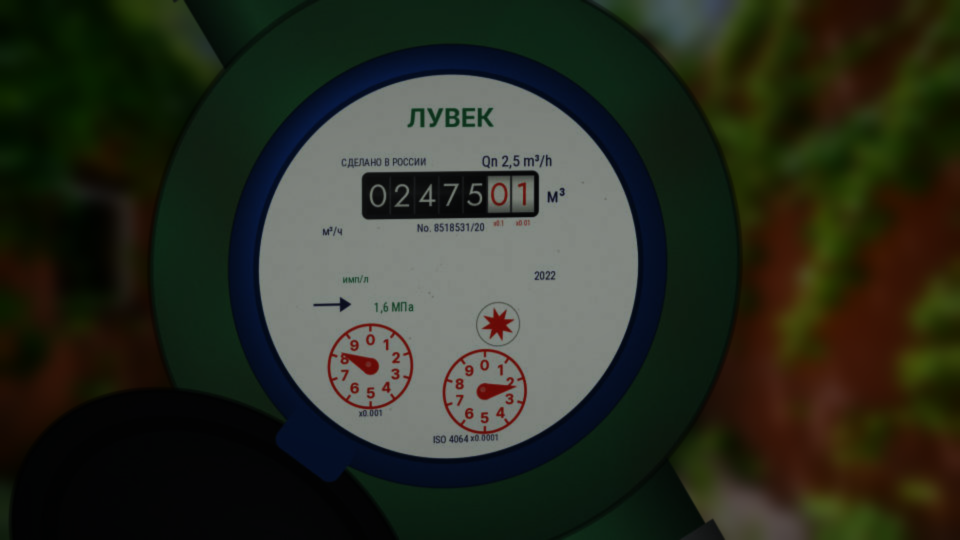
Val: 2475.0182 m³
